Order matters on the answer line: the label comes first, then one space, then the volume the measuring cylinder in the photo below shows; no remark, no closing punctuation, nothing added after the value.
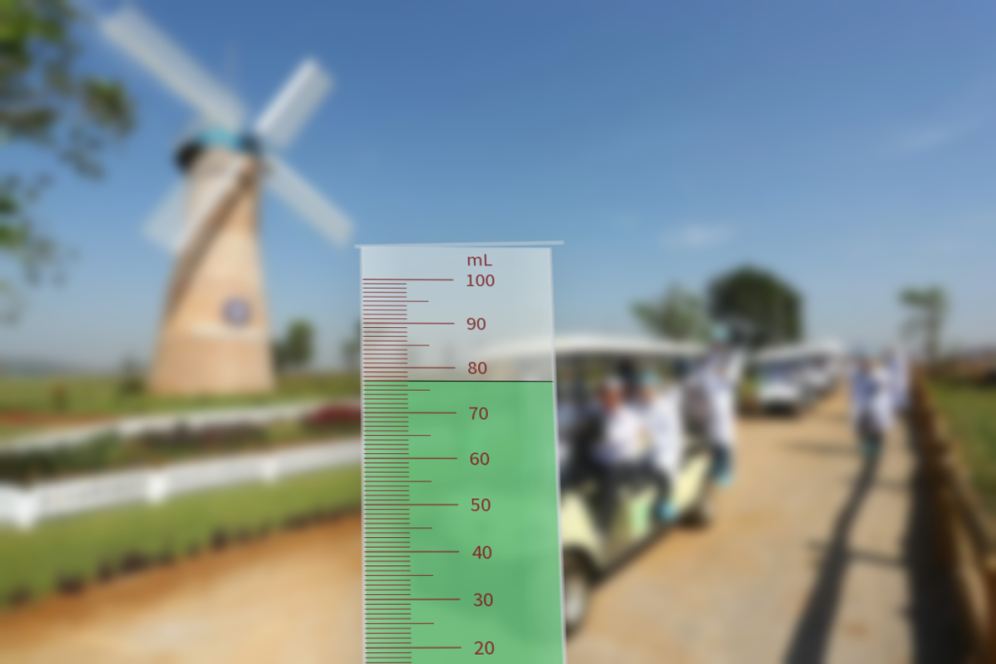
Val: 77 mL
